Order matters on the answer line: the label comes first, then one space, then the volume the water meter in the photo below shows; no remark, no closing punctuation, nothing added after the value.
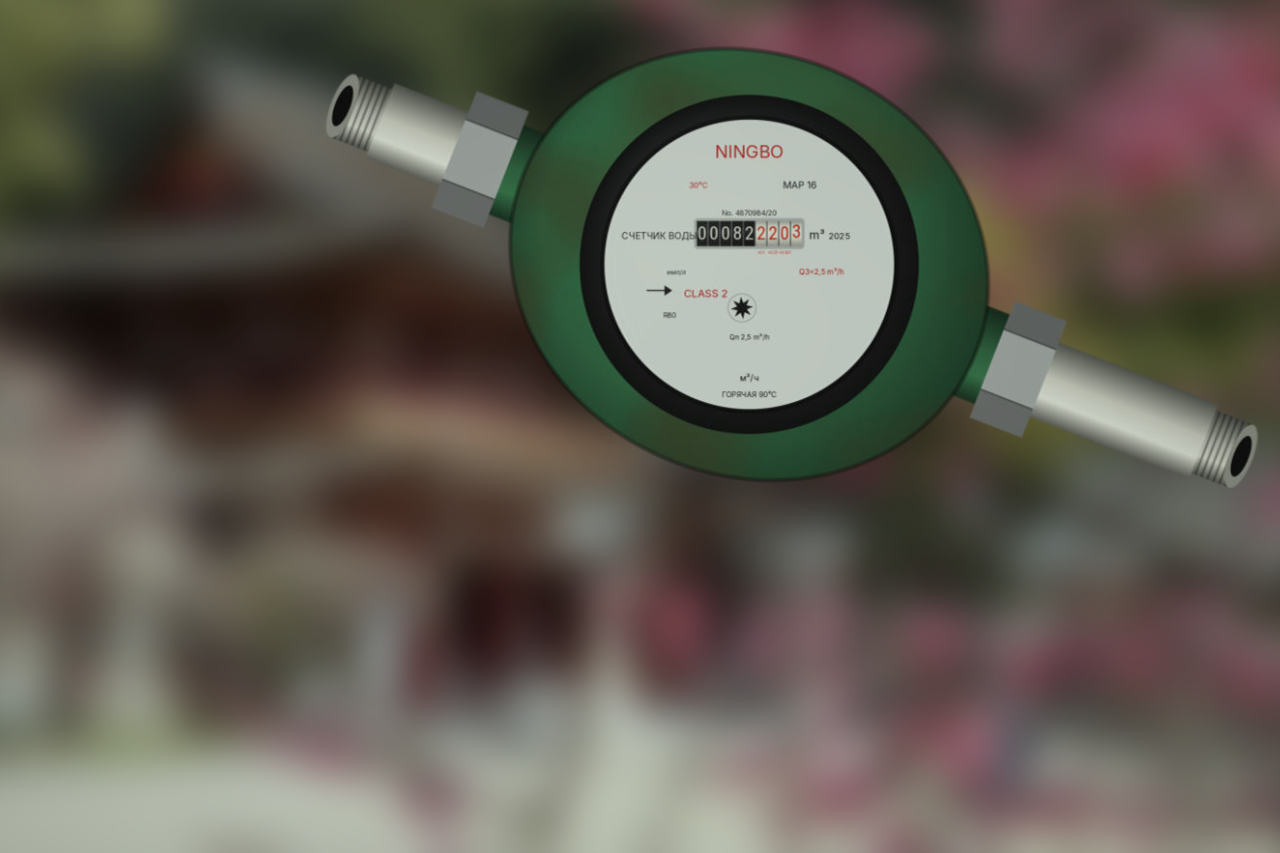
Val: 82.2203 m³
